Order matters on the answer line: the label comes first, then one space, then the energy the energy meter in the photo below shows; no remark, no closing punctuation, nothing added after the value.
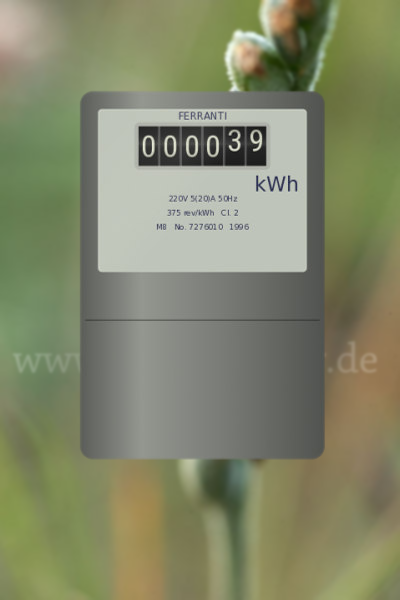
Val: 39 kWh
